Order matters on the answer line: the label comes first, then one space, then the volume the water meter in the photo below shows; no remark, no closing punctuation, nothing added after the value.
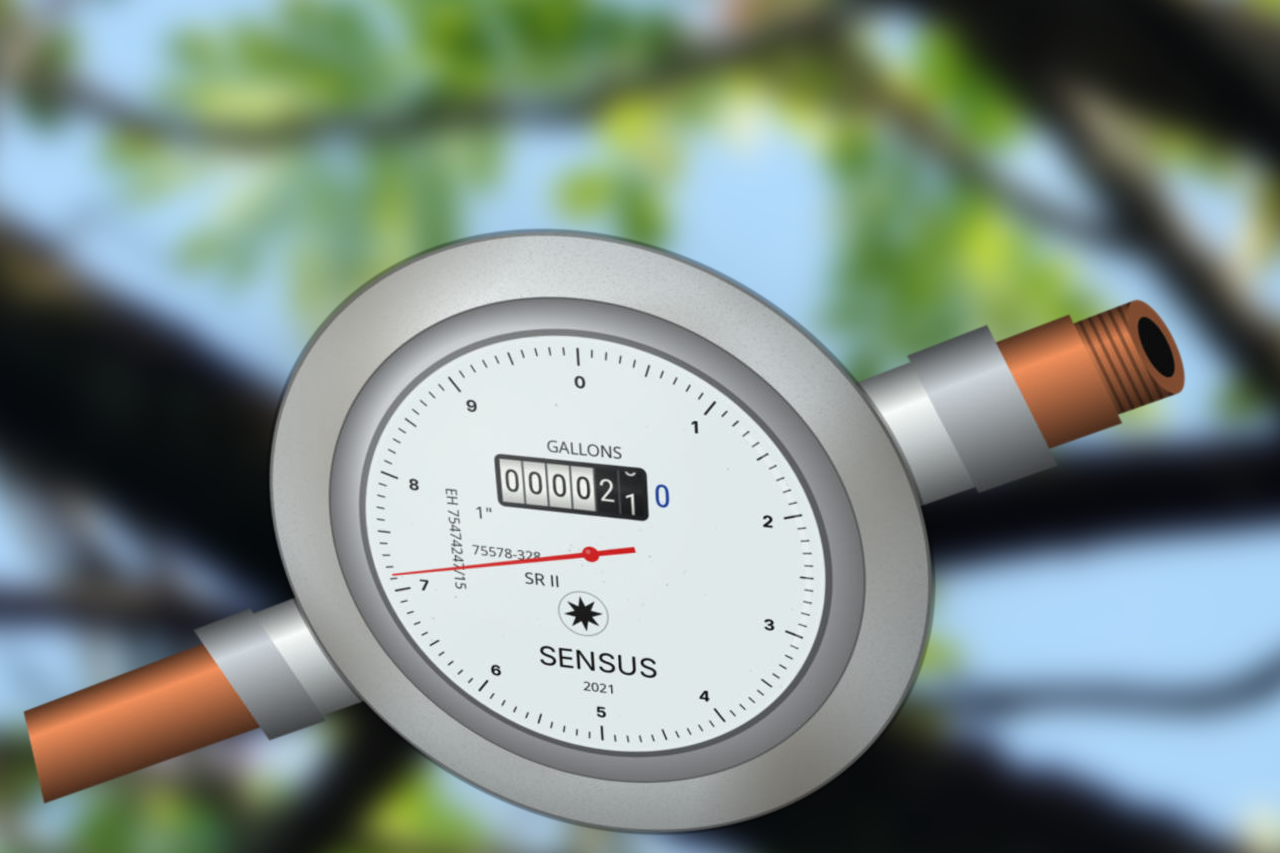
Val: 207.1 gal
